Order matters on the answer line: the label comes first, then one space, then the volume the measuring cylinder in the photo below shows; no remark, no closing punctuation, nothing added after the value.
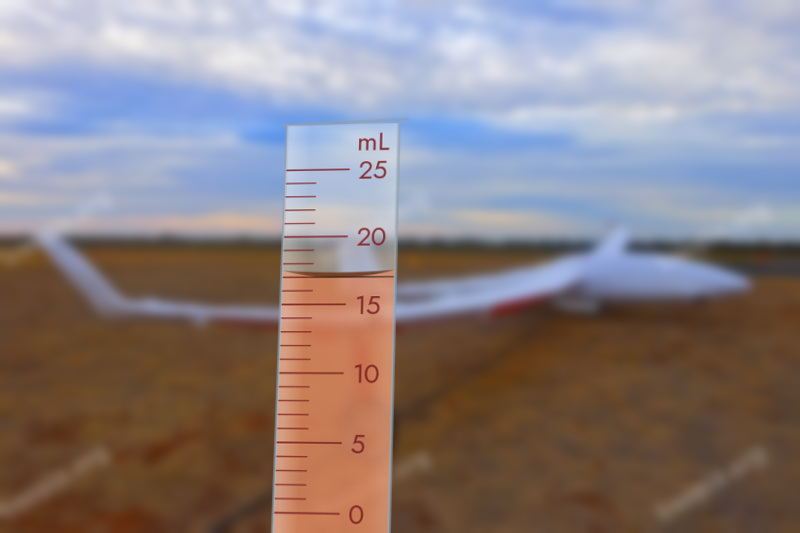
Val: 17 mL
